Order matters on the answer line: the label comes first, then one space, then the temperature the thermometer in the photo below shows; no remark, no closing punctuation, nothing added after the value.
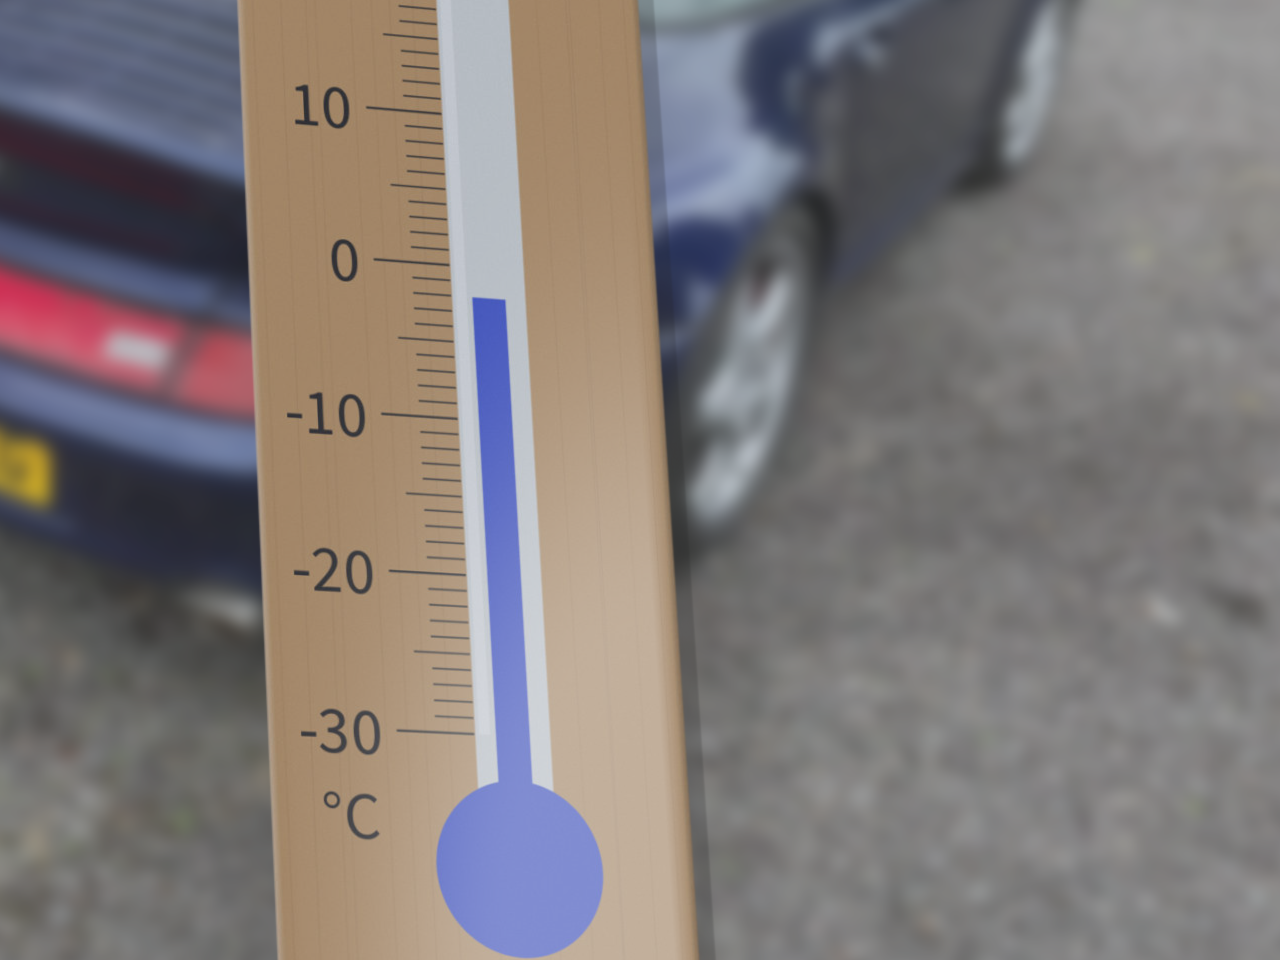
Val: -2 °C
